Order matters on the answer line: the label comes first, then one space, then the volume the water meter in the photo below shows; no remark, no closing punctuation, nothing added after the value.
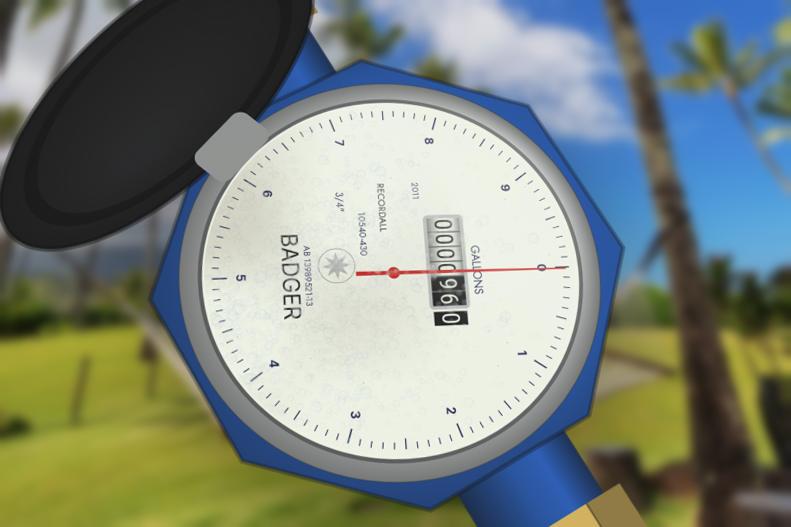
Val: 960.0 gal
